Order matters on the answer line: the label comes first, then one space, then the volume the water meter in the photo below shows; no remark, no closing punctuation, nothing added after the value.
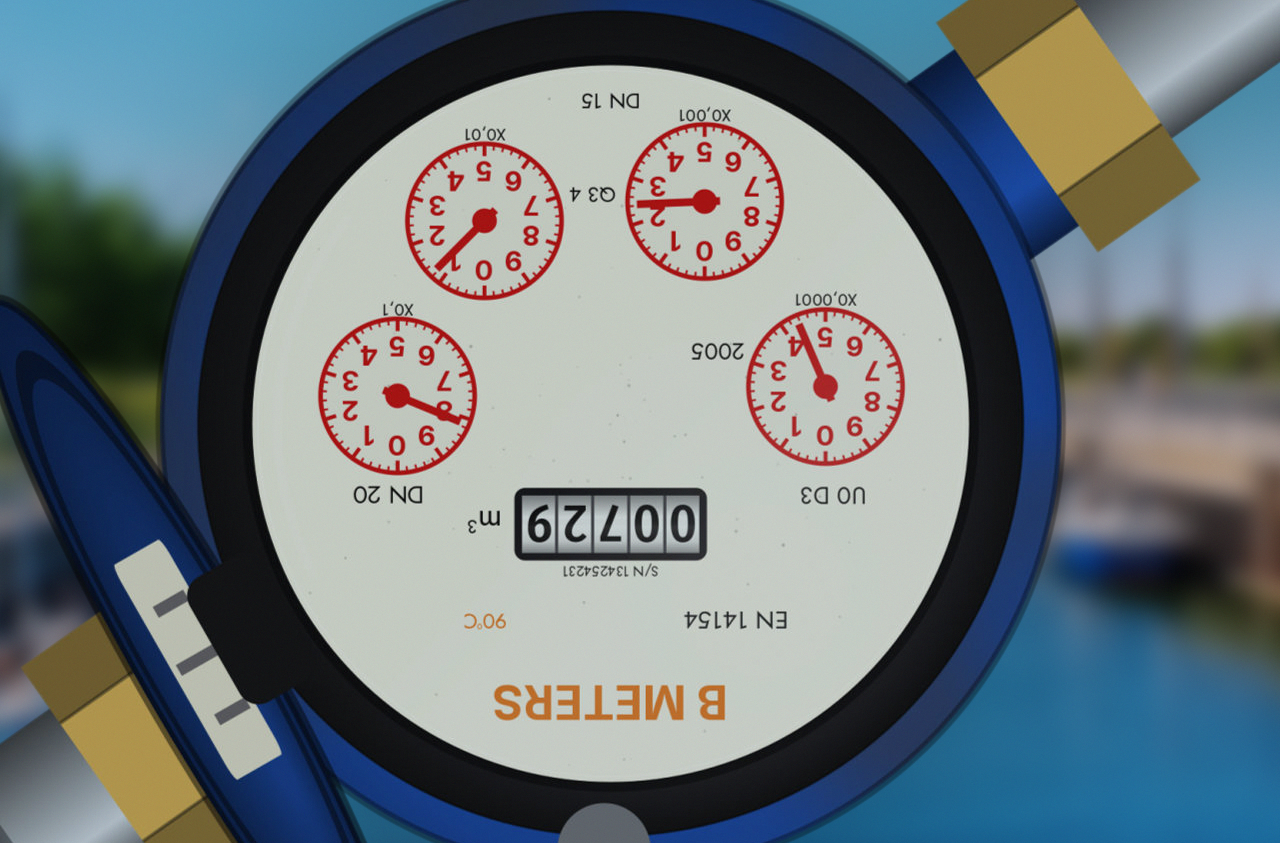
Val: 729.8124 m³
